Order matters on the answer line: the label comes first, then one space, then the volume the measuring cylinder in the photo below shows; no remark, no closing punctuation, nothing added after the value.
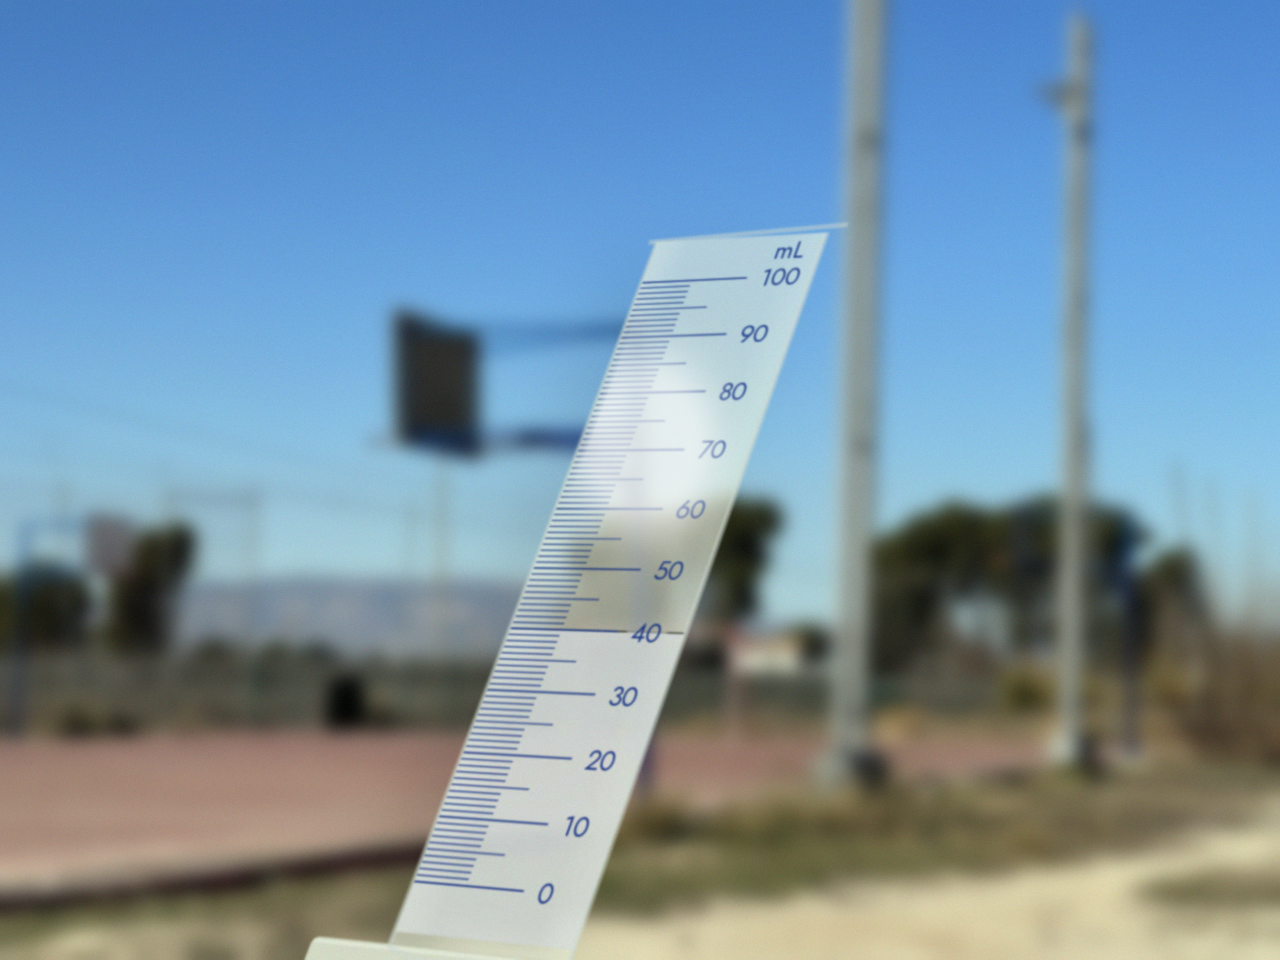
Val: 40 mL
